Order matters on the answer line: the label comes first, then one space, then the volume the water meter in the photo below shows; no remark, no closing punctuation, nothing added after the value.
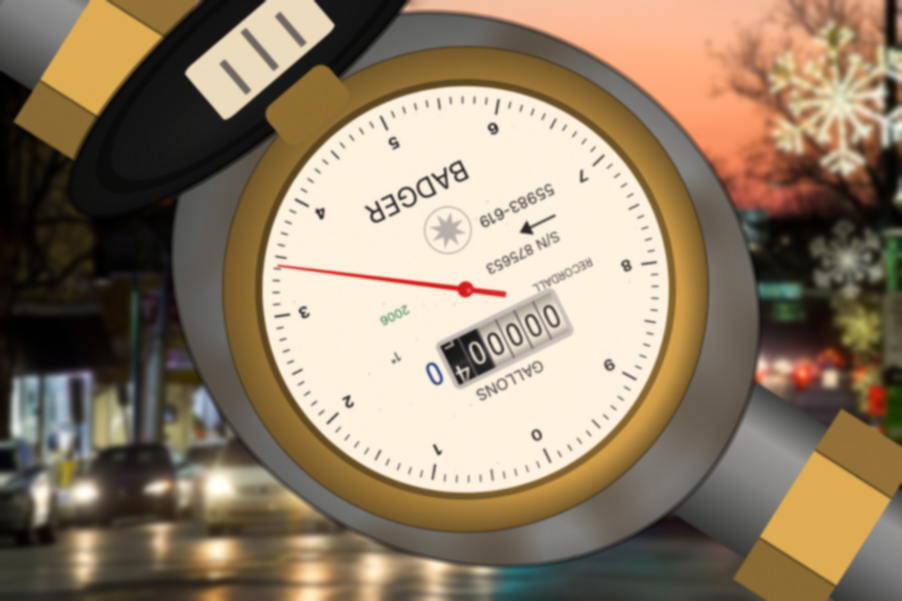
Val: 43.4 gal
